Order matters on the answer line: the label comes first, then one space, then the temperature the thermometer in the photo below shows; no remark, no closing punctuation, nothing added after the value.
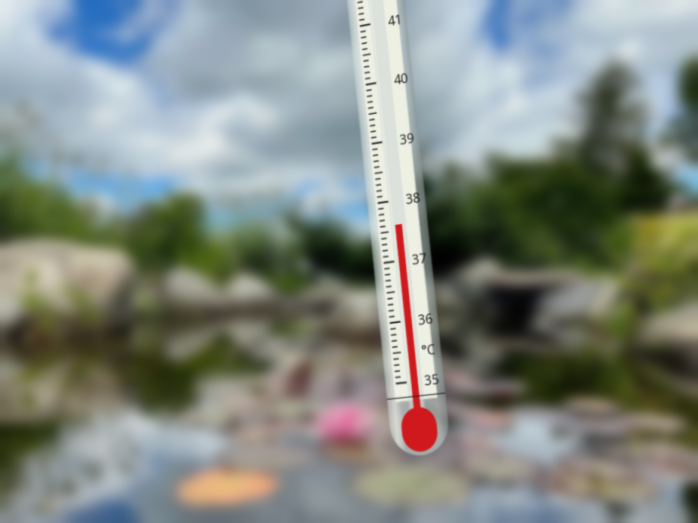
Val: 37.6 °C
